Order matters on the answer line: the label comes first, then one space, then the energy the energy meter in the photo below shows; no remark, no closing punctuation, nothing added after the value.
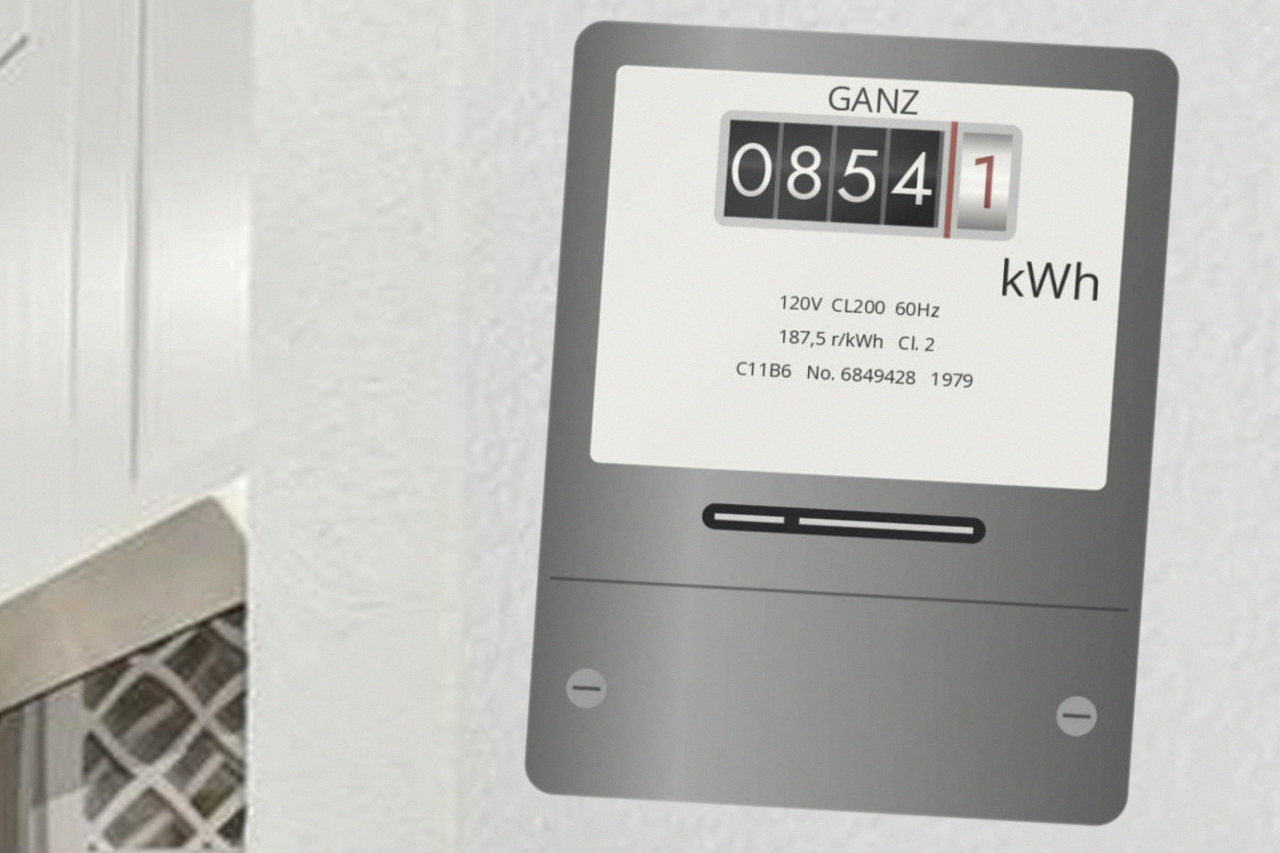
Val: 854.1 kWh
